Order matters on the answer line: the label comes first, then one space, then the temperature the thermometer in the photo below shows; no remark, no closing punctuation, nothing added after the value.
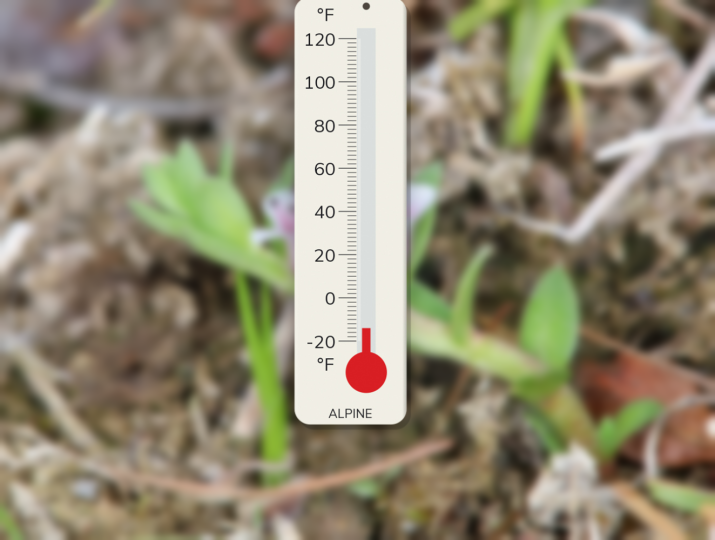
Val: -14 °F
